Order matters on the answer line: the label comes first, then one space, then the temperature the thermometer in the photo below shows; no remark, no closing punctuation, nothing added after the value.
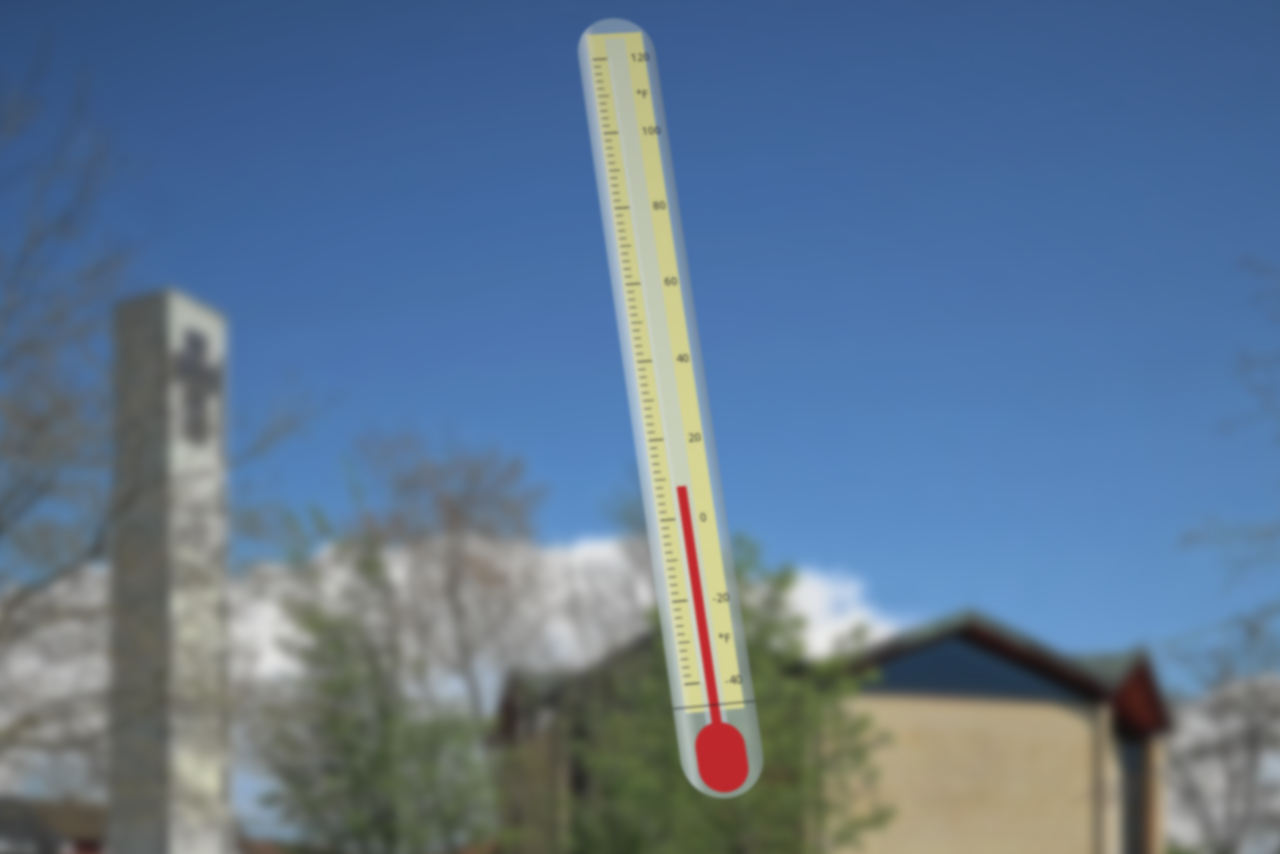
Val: 8 °F
